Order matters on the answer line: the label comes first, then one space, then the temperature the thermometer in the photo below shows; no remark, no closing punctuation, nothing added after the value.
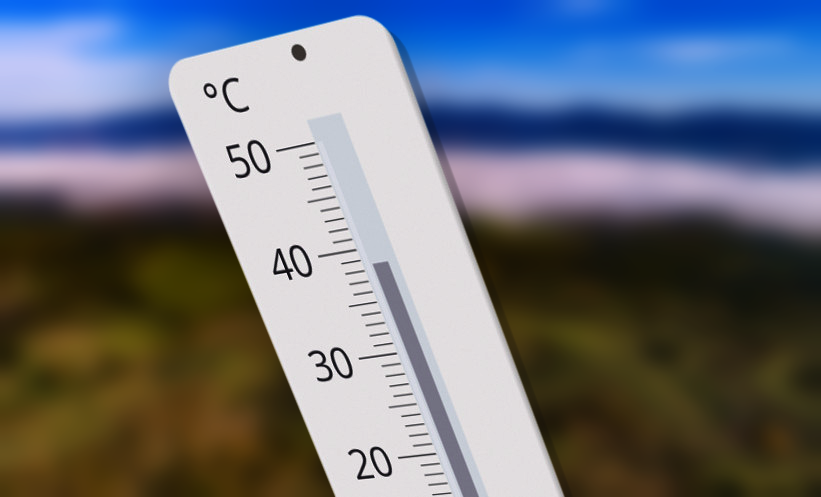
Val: 38.5 °C
